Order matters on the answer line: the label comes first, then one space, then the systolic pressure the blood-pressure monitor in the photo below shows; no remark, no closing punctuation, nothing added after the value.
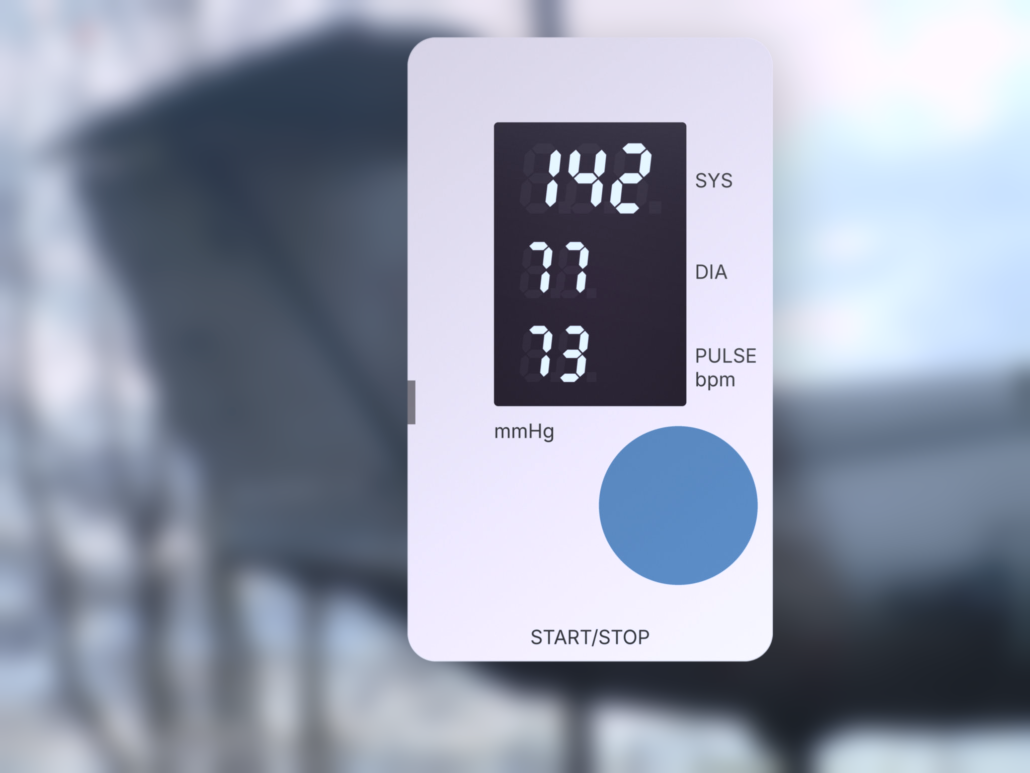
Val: 142 mmHg
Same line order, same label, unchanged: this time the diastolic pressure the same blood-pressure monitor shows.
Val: 77 mmHg
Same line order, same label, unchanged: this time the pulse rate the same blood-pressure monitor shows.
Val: 73 bpm
